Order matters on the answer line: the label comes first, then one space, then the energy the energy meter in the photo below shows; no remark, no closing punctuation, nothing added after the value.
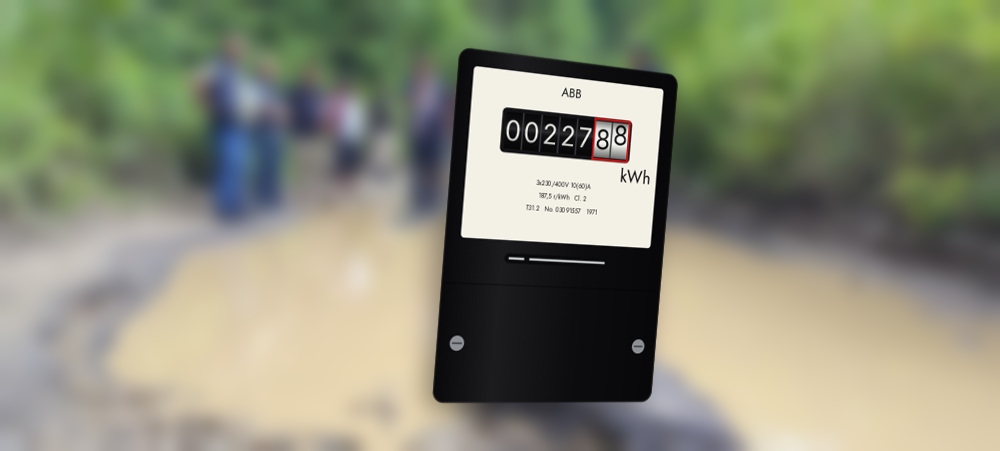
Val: 227.88 kWh
